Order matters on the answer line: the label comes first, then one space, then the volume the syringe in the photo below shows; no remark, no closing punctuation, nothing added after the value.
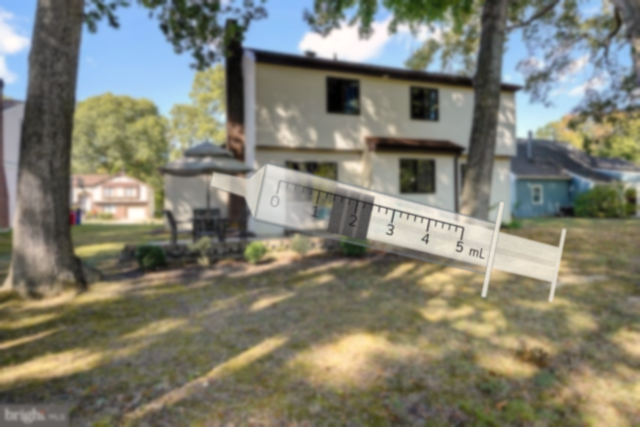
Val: 1.4 mL
